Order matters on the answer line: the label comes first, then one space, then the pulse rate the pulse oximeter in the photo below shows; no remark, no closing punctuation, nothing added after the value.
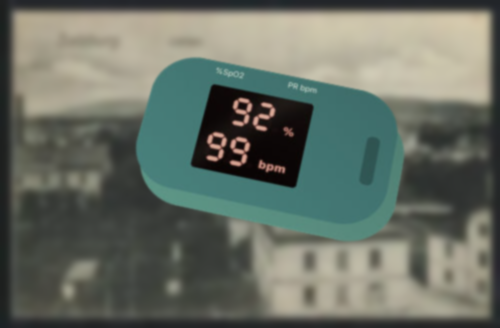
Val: 99 bpm
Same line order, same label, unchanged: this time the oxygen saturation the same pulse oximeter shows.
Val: 92 %
